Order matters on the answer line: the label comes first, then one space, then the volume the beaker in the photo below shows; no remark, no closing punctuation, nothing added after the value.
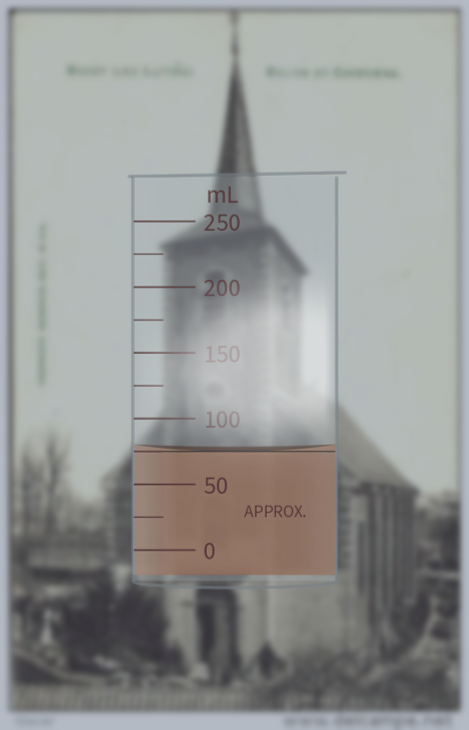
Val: 75 mL
